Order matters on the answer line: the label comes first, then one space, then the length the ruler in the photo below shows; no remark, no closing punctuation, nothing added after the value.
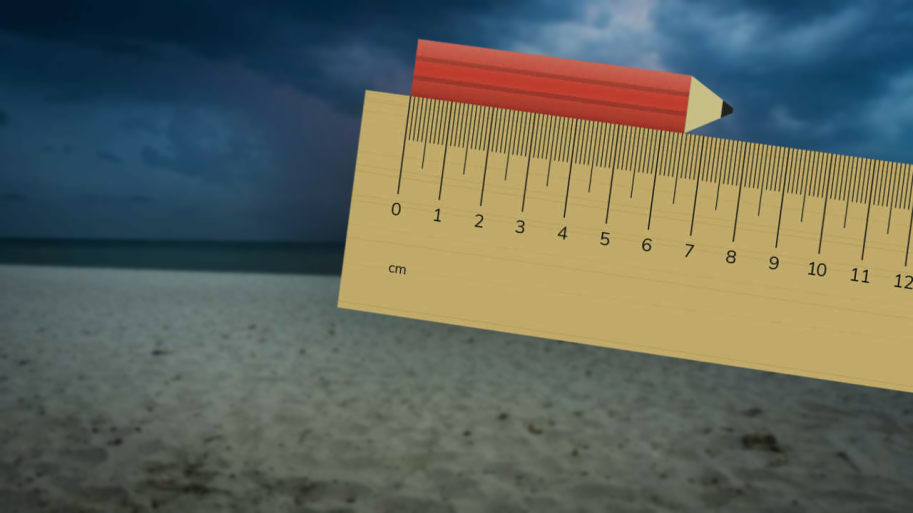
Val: 7.6 cm
